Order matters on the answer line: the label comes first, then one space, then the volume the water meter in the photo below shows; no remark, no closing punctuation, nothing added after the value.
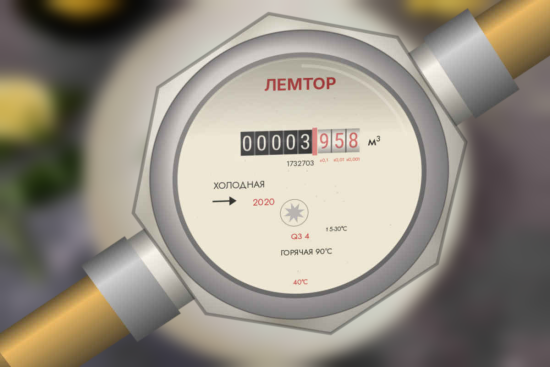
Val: 3.958 m³
